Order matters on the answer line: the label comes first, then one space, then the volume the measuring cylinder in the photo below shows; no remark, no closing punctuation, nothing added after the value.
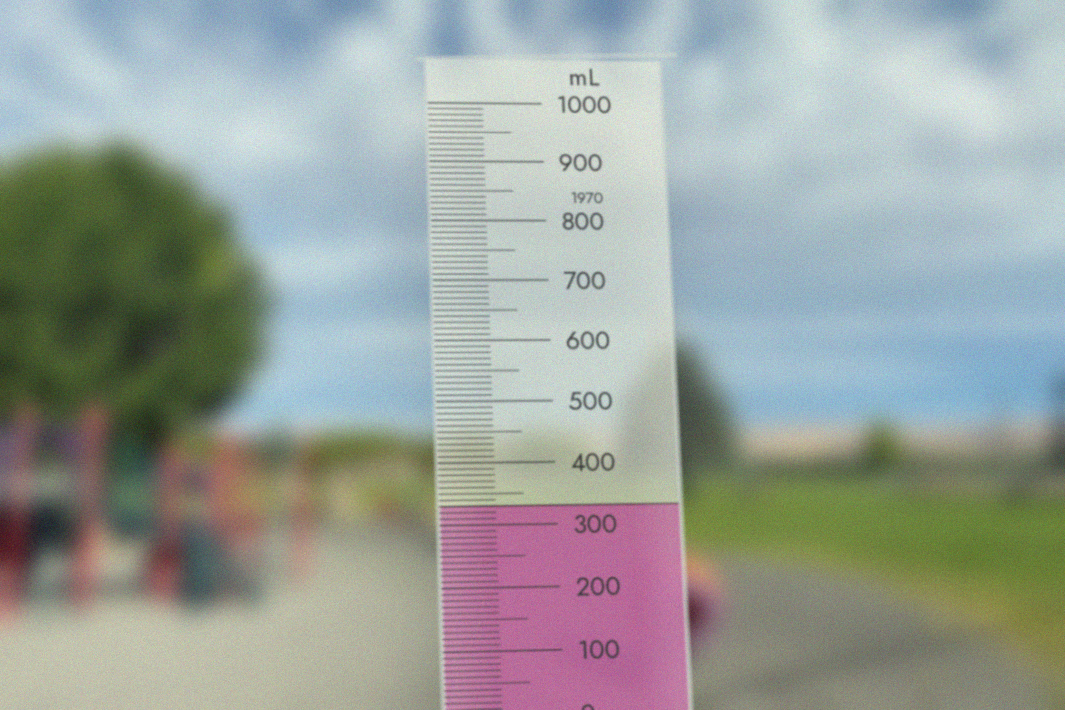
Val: 330 mL
